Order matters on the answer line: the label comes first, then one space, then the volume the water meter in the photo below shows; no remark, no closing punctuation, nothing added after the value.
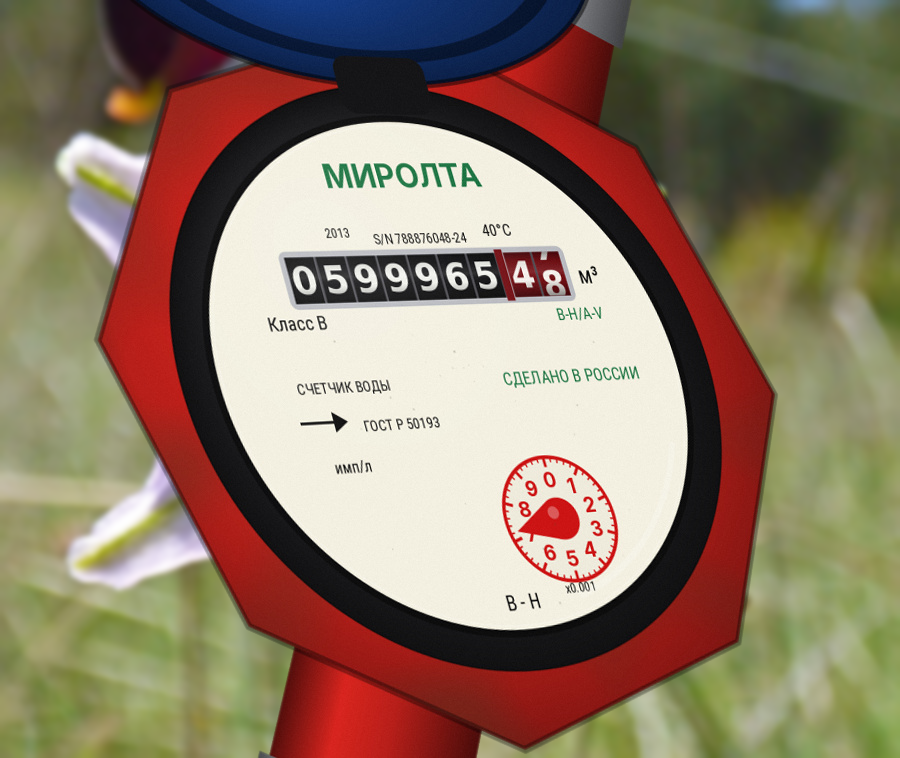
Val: 599965.477 m³
